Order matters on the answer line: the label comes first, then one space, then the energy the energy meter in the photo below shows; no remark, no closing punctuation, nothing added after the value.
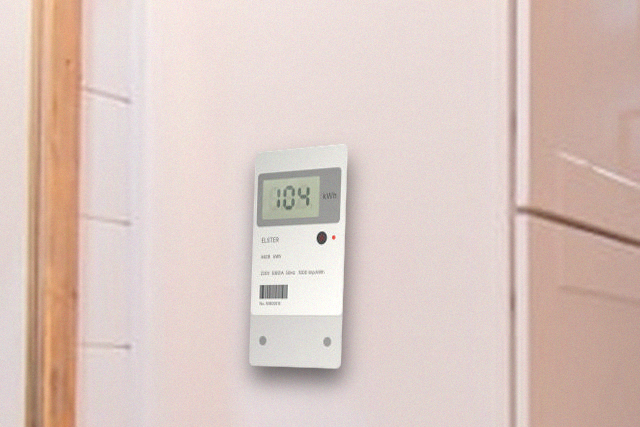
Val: 104 kWh
